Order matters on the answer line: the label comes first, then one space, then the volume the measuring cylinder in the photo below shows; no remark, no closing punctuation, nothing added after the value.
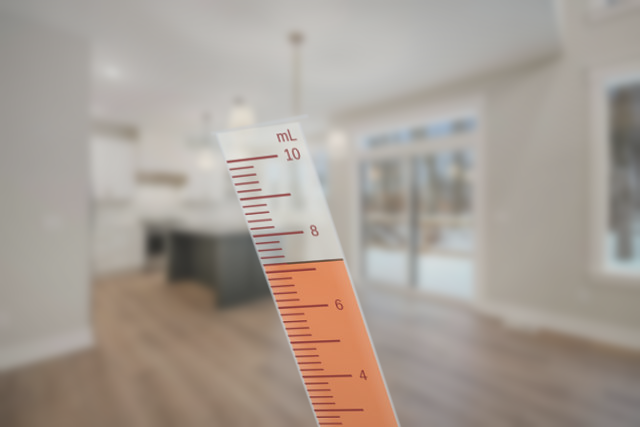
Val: 7.2 mL
